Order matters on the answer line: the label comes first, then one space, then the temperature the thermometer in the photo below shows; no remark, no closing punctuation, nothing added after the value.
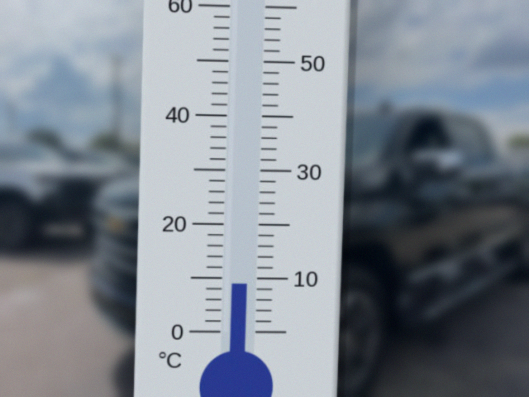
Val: 9 °C
